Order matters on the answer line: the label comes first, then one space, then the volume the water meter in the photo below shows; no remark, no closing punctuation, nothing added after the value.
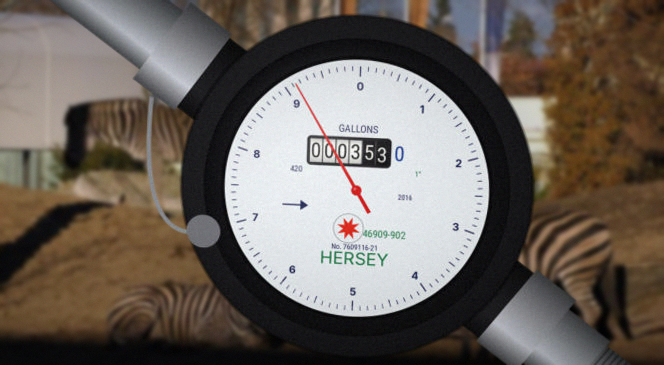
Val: 3529.1 gal
